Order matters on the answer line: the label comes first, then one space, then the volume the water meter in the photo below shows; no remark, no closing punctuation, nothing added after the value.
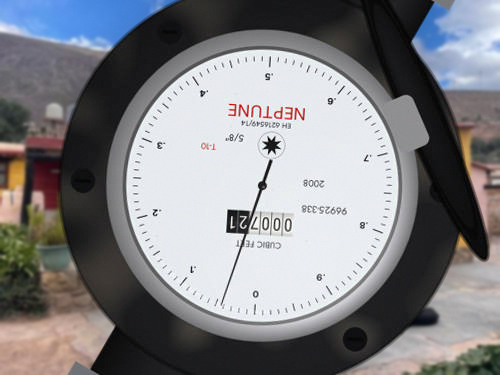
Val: 721.04 ft³
